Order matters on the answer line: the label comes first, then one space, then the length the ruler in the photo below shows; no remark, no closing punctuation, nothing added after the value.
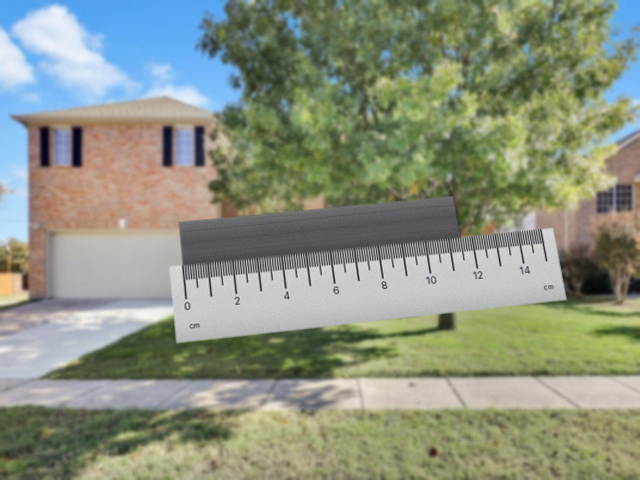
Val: 11.5 cm
